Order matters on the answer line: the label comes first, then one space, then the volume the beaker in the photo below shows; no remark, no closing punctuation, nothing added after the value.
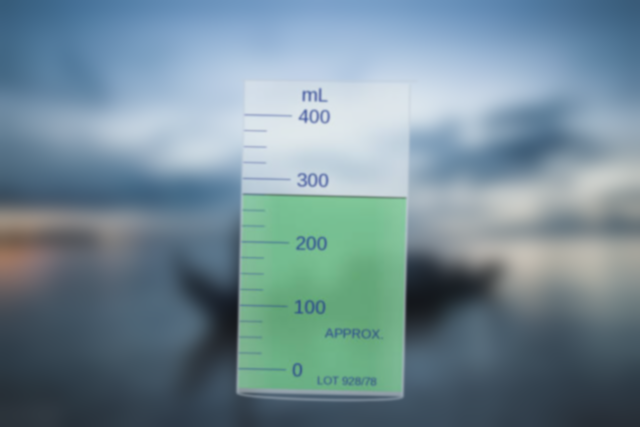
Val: 275 mL
